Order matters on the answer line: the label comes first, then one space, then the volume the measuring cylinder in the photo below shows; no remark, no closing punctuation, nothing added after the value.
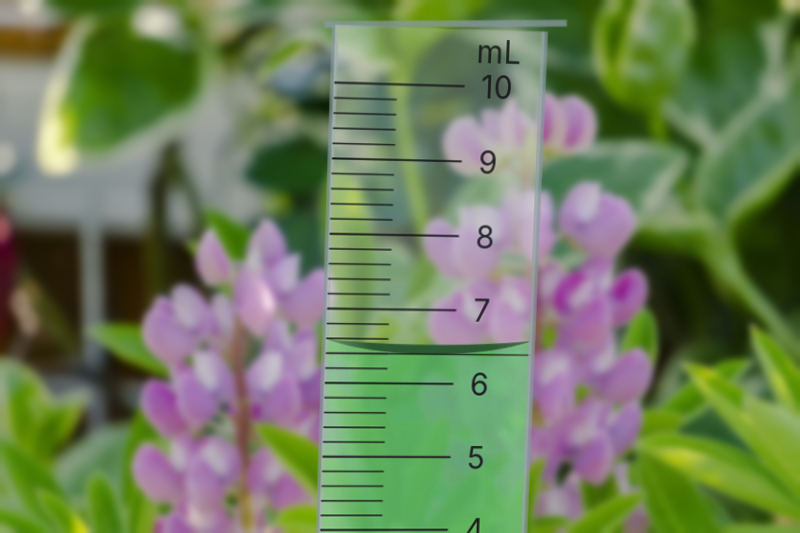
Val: 6.4 mL
